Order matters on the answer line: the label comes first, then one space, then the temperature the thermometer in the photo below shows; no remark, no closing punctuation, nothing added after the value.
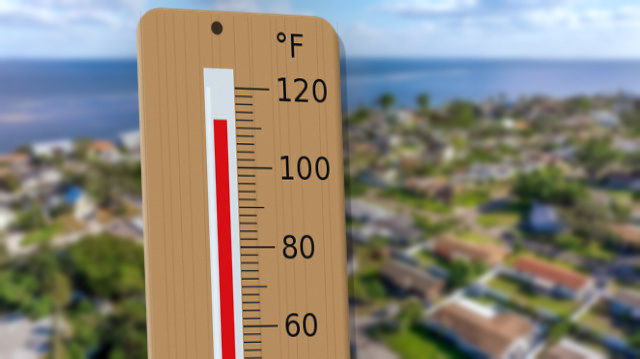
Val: 112 °F
